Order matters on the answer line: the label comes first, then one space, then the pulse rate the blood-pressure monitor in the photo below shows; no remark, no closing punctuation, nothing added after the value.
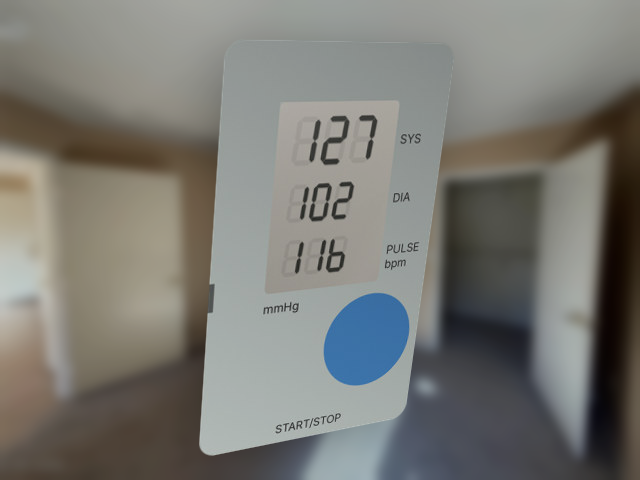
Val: 116 bpm
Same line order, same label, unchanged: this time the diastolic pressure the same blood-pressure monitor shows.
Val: 102 mmHg
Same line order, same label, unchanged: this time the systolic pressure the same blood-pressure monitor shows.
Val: 127 mmHg
